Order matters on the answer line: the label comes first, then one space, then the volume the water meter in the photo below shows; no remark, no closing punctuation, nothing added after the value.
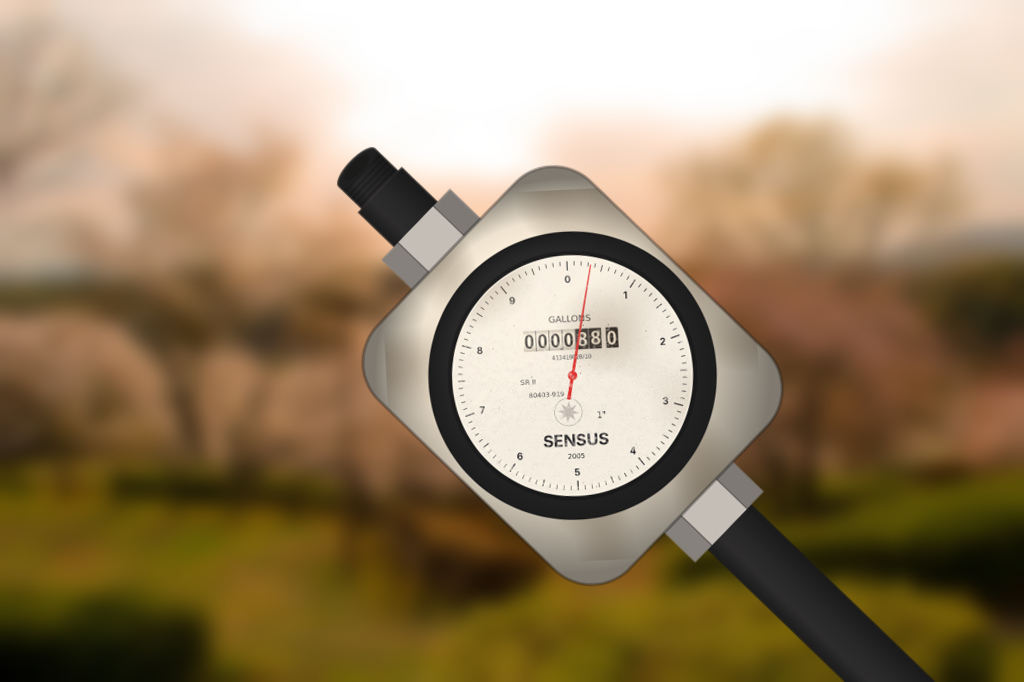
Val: 880.3 gal
